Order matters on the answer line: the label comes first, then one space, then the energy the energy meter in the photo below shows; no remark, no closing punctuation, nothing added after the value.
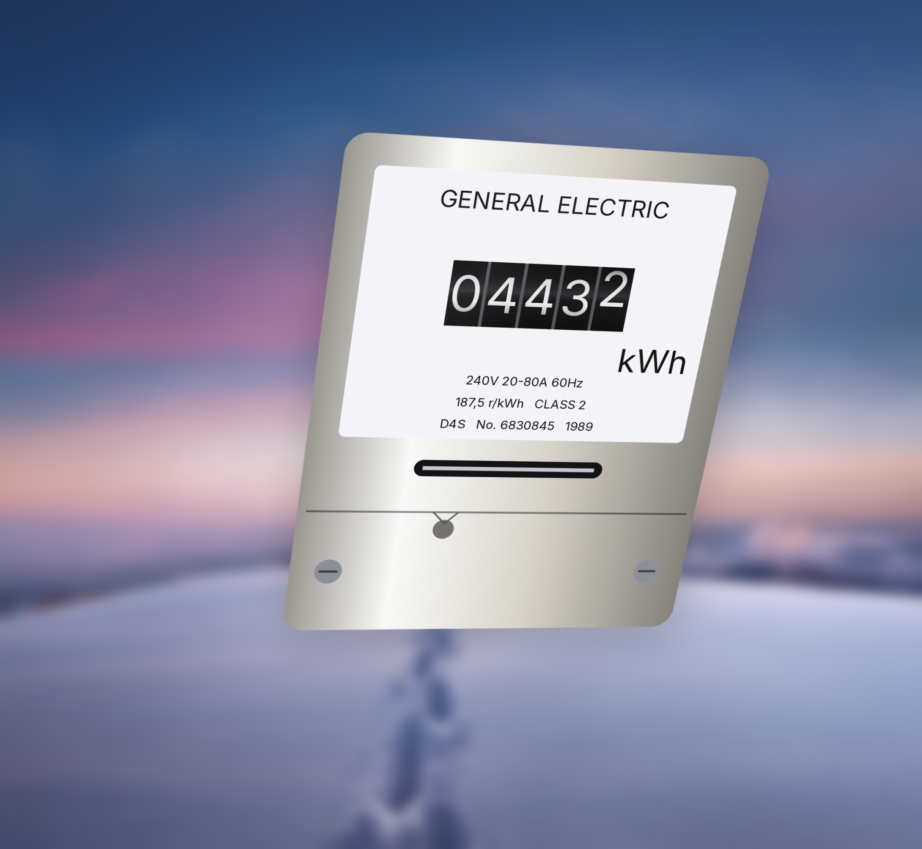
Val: 4432 kWh
